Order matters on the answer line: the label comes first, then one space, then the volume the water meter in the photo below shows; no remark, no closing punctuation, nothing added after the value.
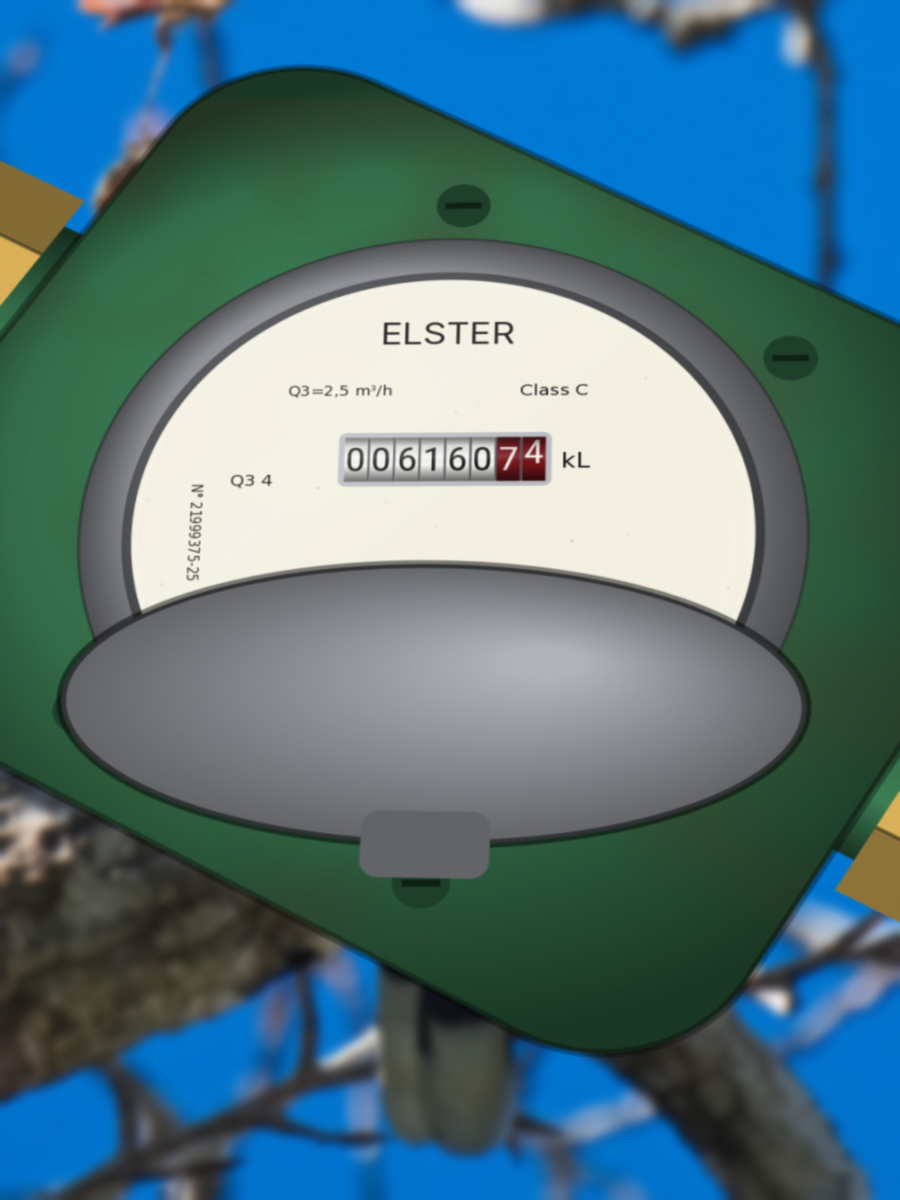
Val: 6160.74 kL
